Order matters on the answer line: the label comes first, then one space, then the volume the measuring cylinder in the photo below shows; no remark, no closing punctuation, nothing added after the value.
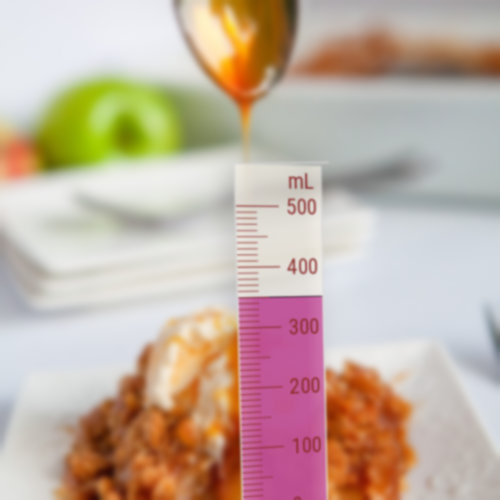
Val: 350 mL
